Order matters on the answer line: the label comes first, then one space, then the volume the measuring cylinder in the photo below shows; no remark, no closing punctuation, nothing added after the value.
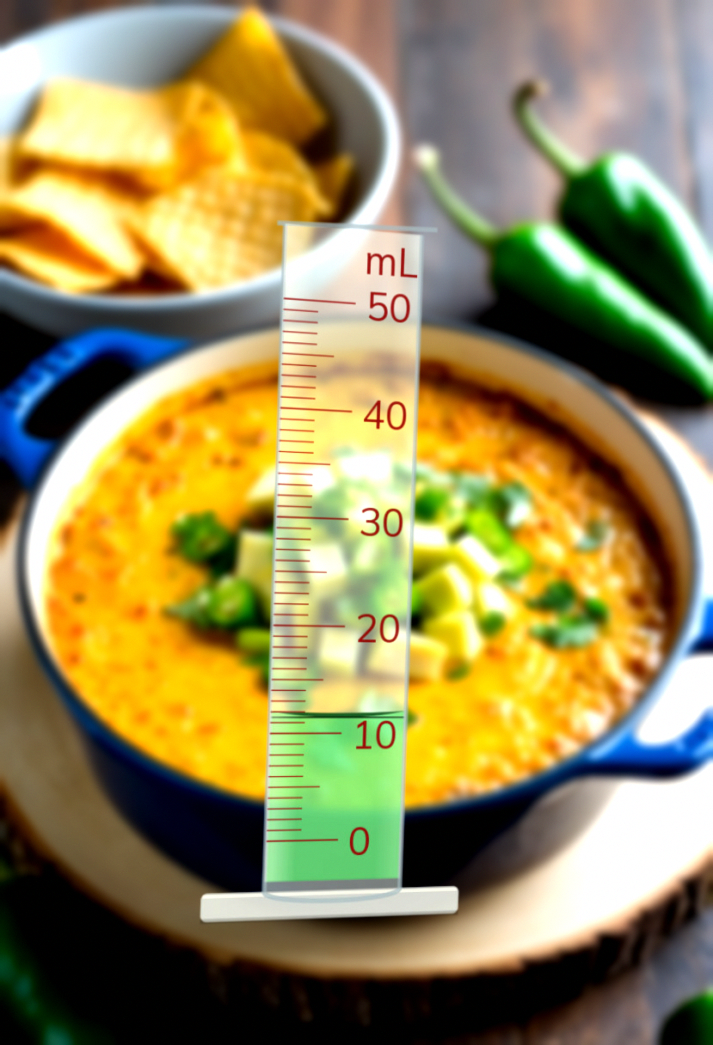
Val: 11.5 mL
